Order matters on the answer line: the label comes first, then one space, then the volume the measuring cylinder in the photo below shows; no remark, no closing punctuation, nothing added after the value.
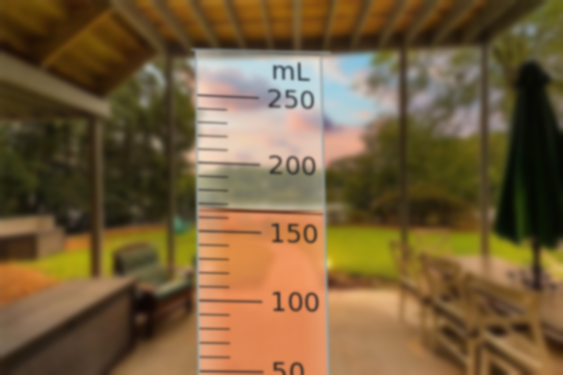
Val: 165 mL
